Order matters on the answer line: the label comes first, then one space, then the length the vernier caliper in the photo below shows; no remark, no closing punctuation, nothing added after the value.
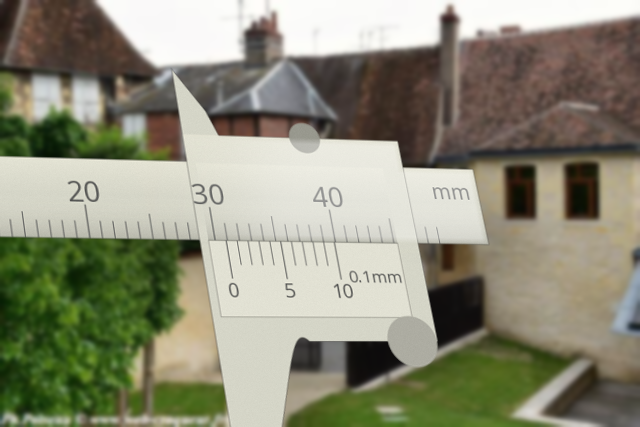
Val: 30.9 mm
